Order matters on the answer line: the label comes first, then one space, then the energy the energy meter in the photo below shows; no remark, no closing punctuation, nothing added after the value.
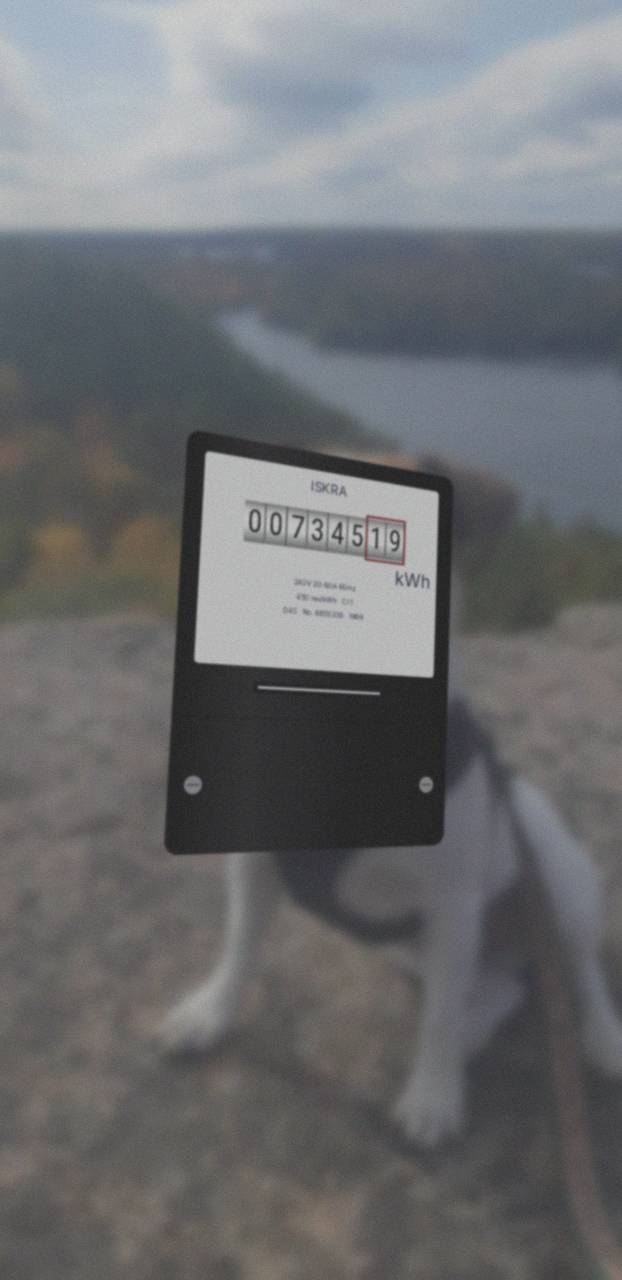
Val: 7345.19 kWh
